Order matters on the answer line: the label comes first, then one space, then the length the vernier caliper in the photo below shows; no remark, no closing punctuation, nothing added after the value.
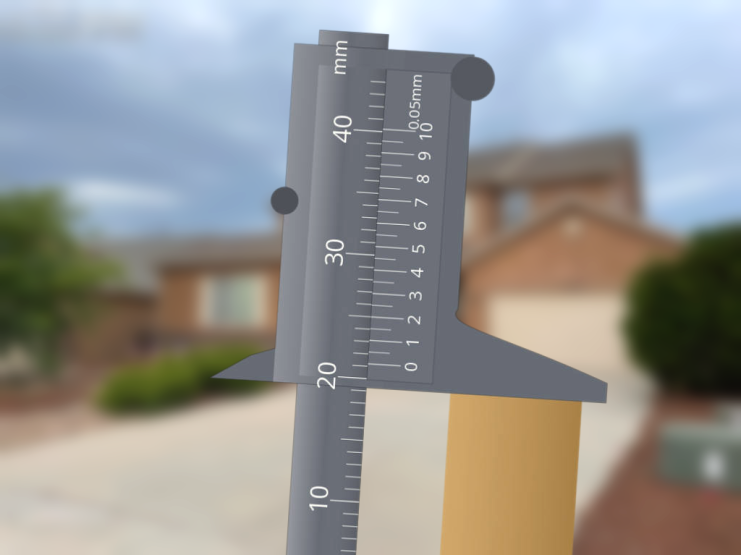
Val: 21.2 mm
